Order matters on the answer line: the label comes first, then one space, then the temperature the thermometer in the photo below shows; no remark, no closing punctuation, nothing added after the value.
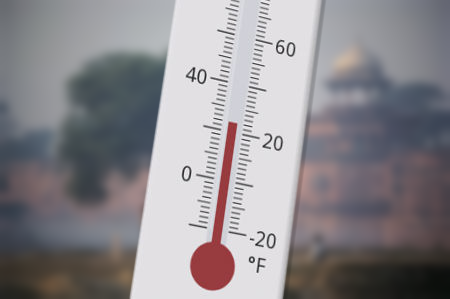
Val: 24 °F
